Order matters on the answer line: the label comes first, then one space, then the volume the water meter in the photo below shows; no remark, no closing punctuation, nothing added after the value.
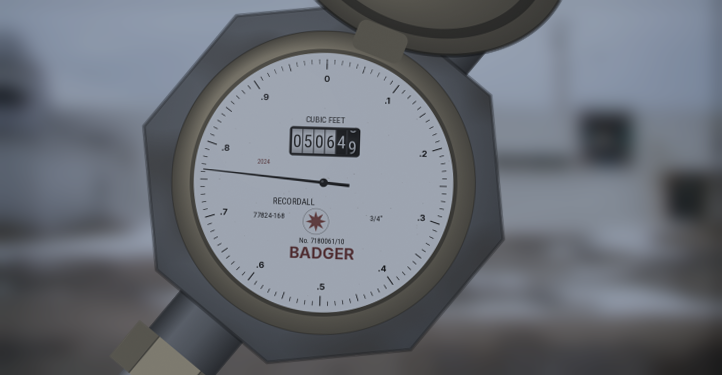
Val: 50648.76 ft³
